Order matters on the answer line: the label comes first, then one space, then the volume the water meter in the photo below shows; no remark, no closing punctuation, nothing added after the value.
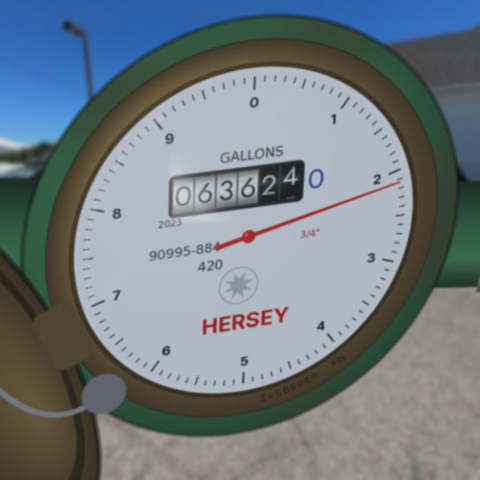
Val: 636242.1 gal
